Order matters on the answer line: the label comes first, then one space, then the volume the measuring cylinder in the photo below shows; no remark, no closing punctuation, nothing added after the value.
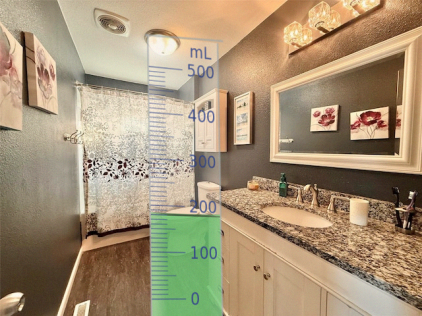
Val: 180 mL
